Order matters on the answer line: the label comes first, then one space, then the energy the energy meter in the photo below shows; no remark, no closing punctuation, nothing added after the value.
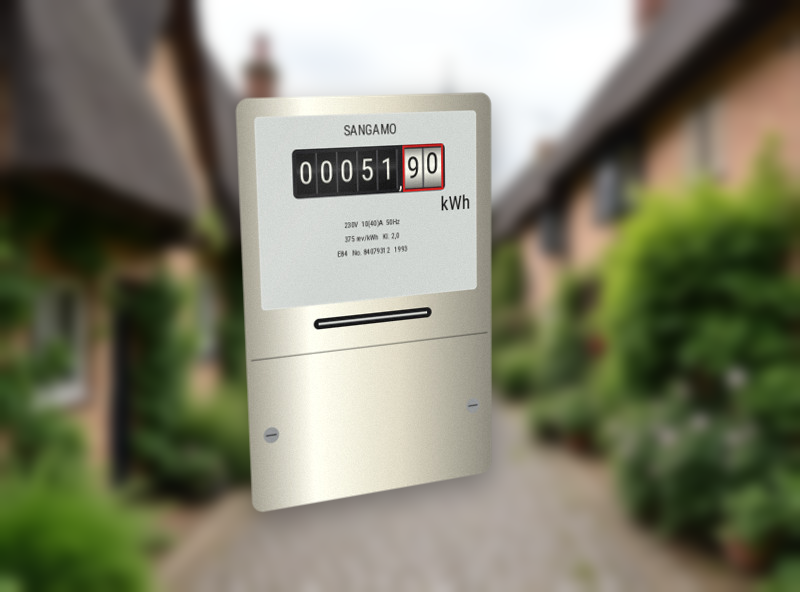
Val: 51.90 kWh
